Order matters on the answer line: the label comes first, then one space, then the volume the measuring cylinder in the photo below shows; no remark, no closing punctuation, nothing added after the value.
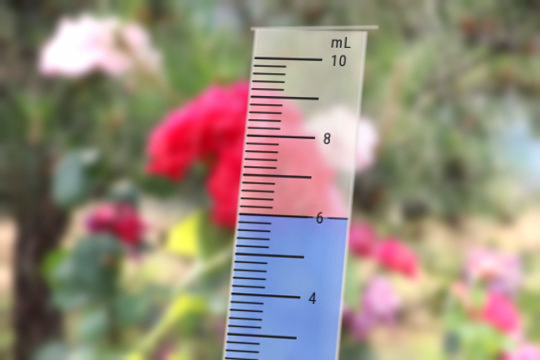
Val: 6 mL
